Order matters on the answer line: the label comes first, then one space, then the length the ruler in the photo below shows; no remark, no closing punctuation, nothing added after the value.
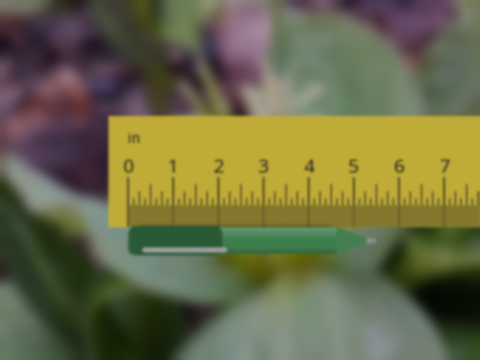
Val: 5.5 in
